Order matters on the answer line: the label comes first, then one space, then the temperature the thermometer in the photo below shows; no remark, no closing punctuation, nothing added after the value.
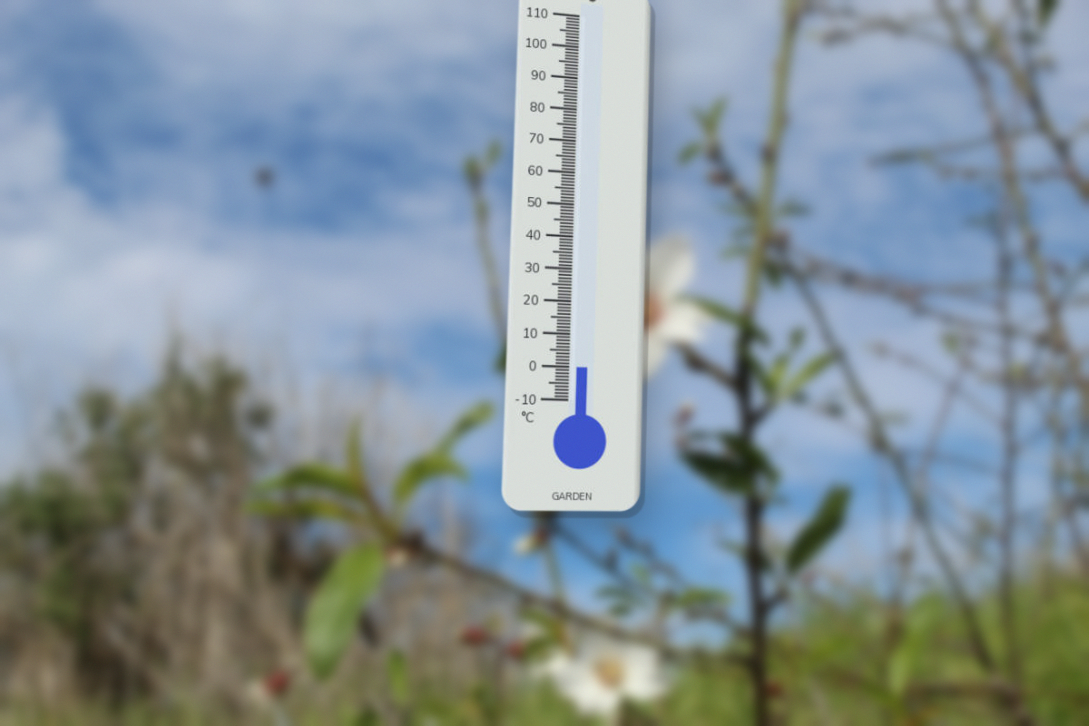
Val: 0 °C
